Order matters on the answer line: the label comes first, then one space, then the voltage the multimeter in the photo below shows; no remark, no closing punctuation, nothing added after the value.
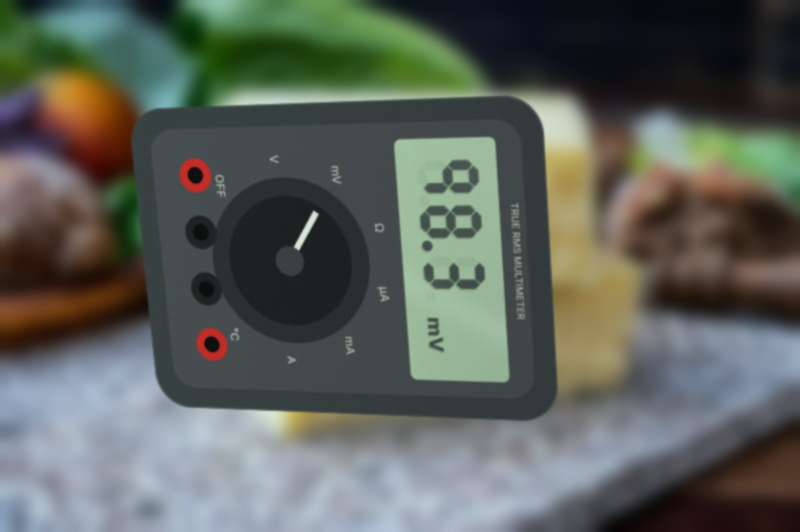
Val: 98.3 mV
